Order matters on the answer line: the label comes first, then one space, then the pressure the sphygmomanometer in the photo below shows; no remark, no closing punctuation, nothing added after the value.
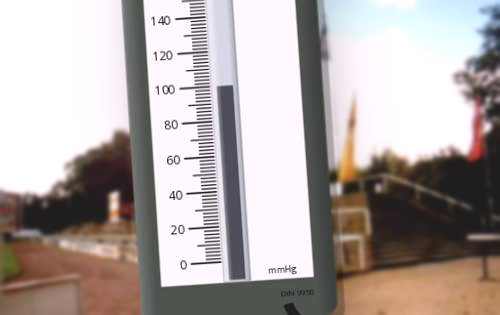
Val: 100 mmHg
